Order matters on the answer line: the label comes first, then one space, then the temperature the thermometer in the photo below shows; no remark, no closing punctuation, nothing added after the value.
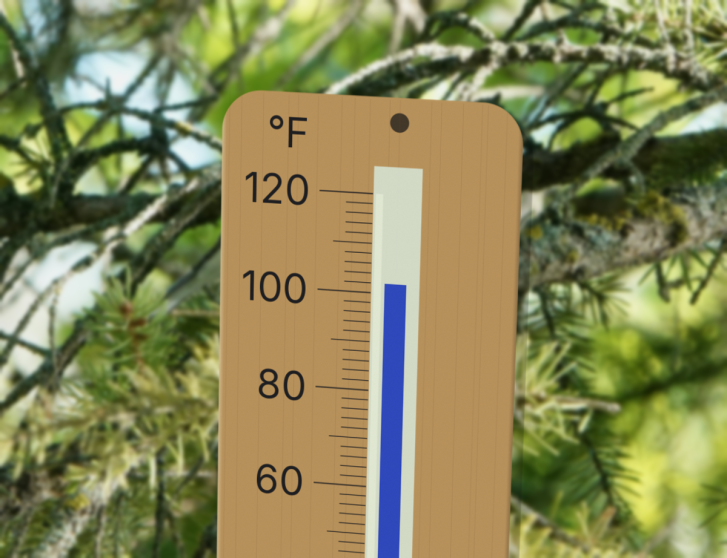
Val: 102 °F
